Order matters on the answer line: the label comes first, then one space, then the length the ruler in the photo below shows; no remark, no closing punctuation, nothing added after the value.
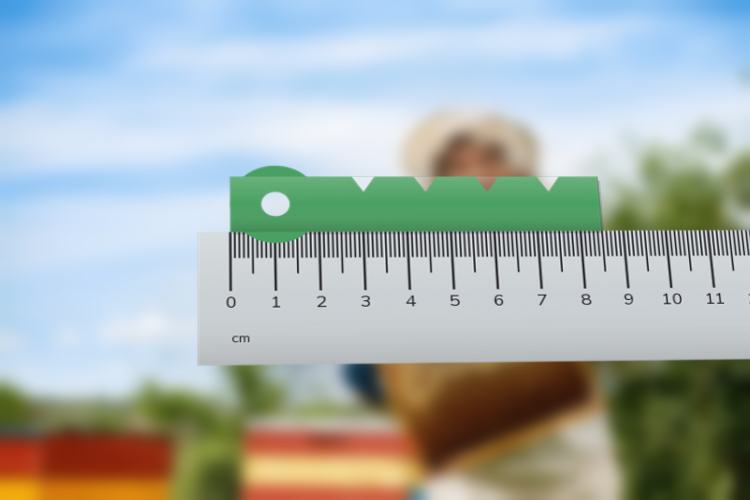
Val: 8.5 cm
